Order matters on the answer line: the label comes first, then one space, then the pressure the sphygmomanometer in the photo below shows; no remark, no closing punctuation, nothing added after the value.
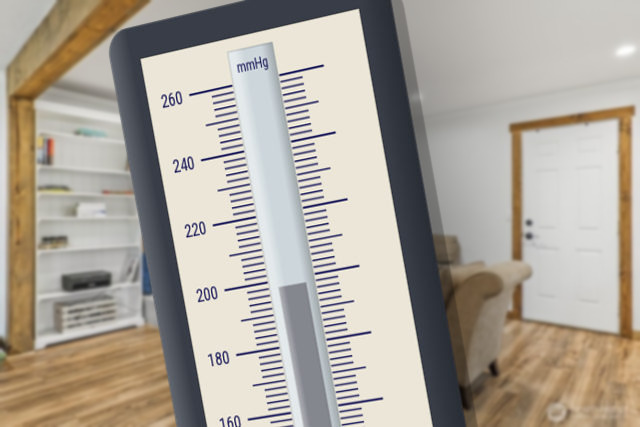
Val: 198 mmHg
